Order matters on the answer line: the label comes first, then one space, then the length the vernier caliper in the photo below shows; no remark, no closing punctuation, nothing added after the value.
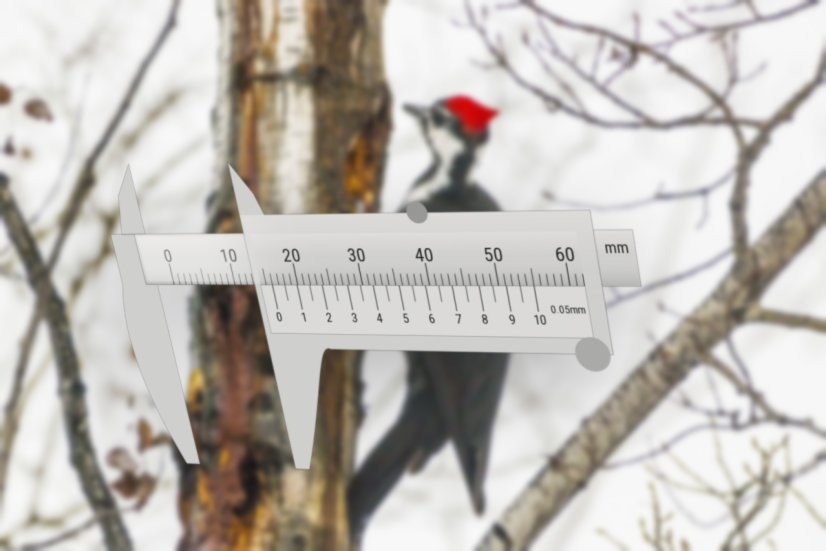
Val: 16.0 mm
